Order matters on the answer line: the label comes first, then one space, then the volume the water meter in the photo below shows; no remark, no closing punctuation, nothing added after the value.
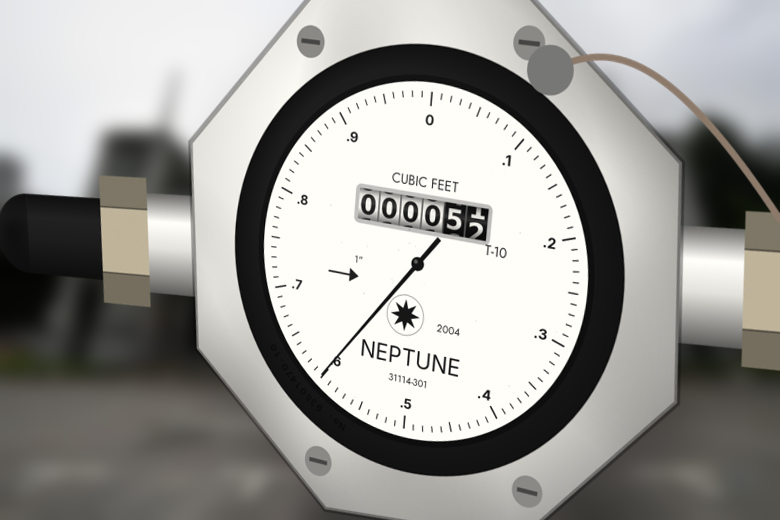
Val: 51.60 ft³
